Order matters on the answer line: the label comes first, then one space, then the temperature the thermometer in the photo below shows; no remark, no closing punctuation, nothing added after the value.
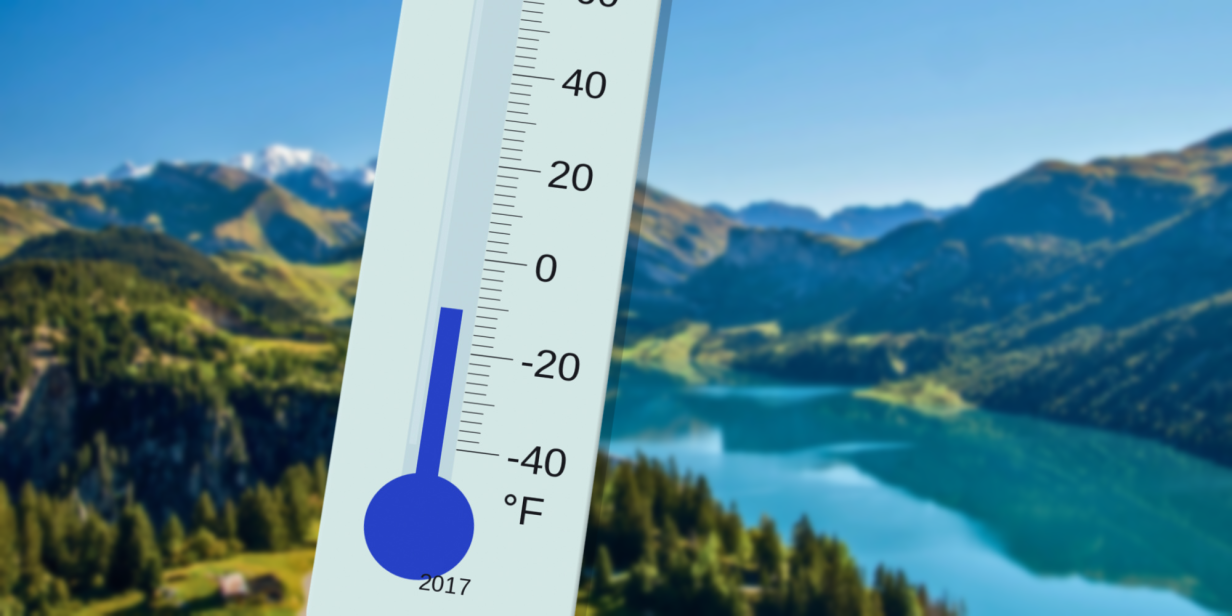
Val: -11 °F
